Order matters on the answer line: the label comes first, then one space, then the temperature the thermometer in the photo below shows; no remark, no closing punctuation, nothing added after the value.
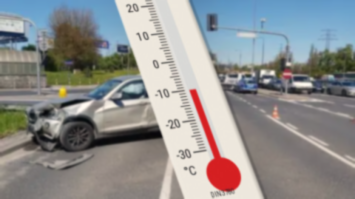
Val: -10 °C
